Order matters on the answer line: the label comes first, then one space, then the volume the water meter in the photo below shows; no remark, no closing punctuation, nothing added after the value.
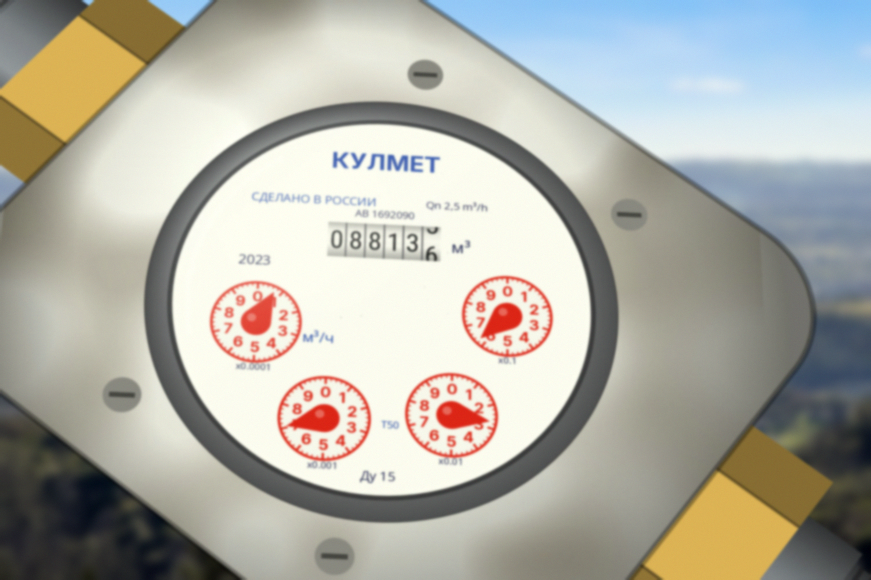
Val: 88135.6270 m³
